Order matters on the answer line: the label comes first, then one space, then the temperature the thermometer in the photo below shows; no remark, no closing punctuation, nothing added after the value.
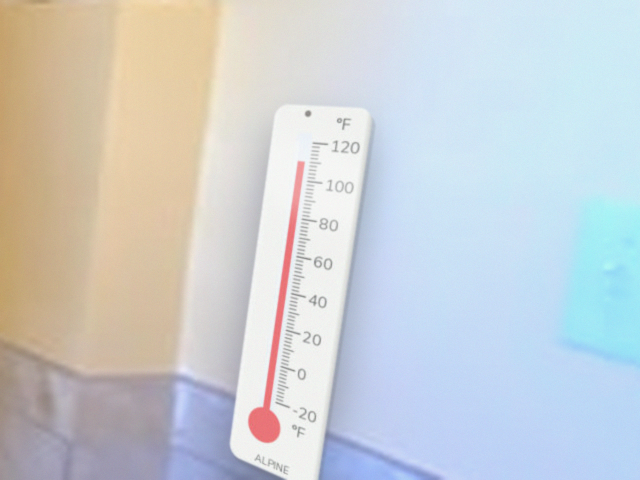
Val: 110 °F
